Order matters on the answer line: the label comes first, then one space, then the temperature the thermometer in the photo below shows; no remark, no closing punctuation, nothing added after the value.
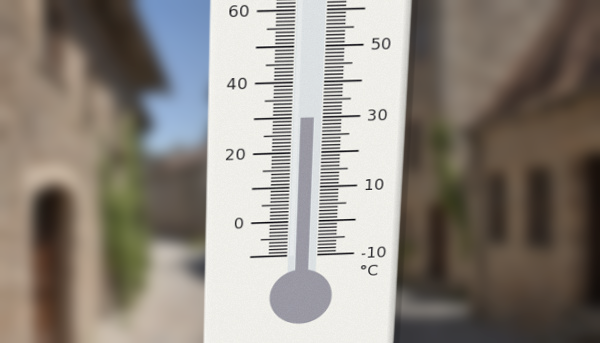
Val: 30 °C
